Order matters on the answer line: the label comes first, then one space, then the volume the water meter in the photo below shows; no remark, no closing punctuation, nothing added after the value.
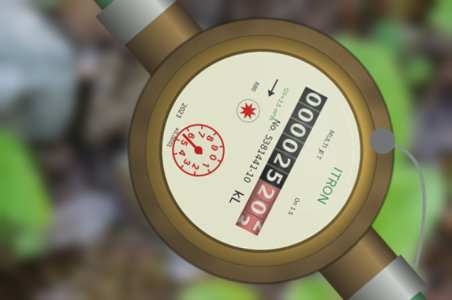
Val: 25.2025 kL
